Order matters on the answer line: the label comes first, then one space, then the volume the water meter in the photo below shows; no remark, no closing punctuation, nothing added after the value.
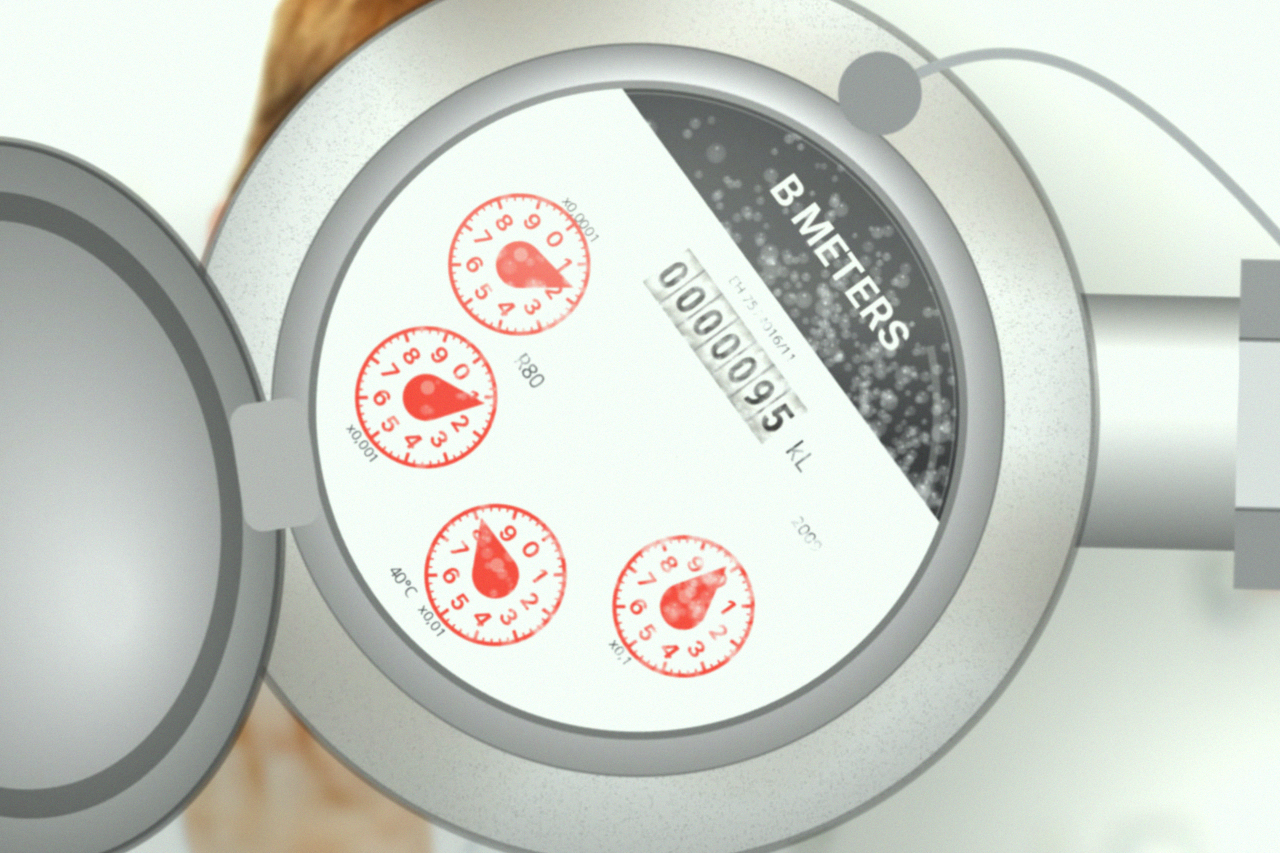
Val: 94.9811 kL
